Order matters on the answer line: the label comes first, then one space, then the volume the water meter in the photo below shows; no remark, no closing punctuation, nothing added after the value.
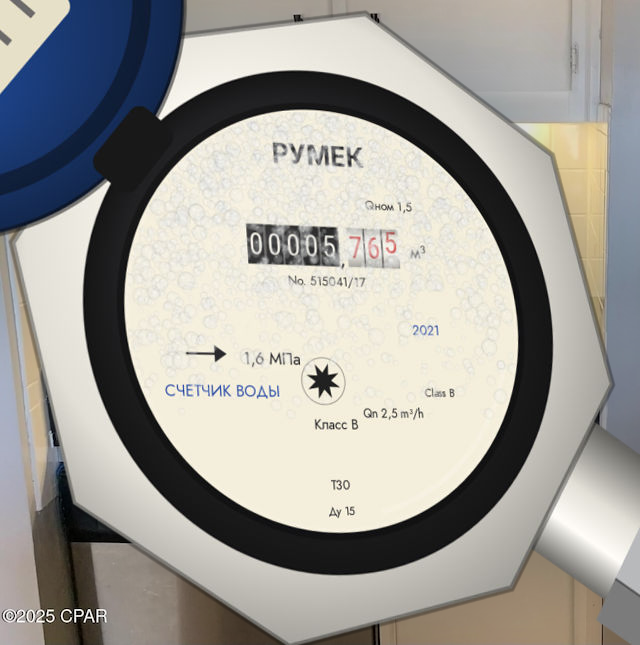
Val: 5.765 m³
